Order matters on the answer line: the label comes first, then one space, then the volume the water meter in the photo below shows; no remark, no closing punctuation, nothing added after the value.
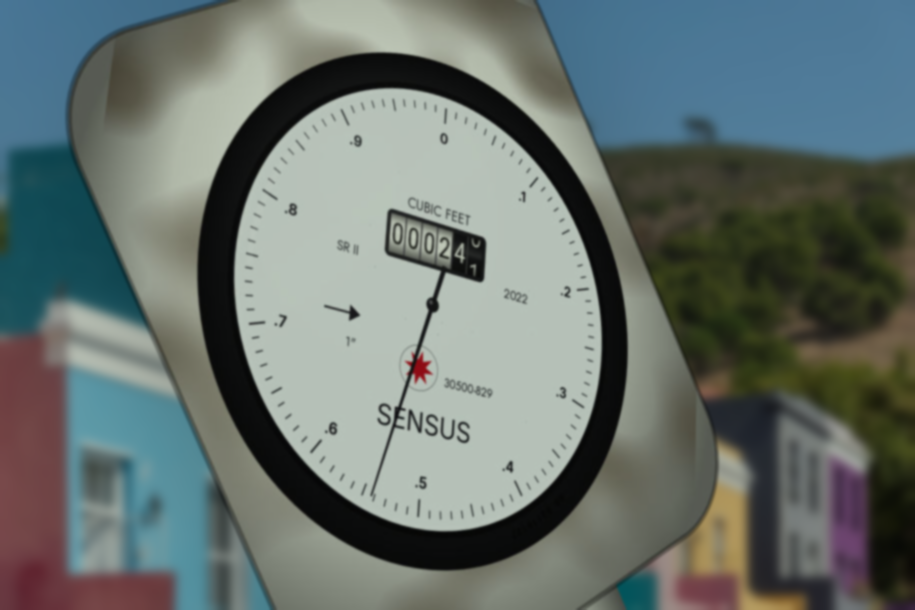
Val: 240.54 ft³
